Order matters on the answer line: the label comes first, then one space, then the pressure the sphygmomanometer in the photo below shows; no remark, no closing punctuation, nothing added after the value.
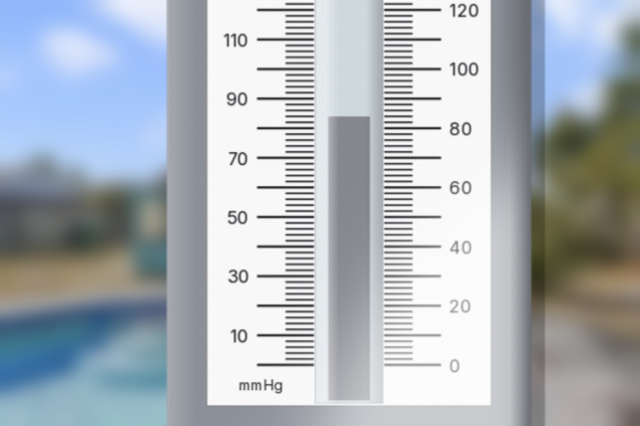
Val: 84 mmHg
